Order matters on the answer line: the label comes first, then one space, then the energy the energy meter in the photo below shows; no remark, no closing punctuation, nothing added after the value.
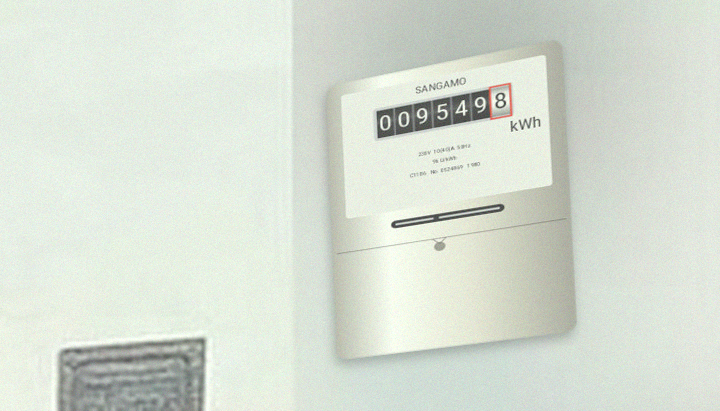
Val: 9549.8 kWh
